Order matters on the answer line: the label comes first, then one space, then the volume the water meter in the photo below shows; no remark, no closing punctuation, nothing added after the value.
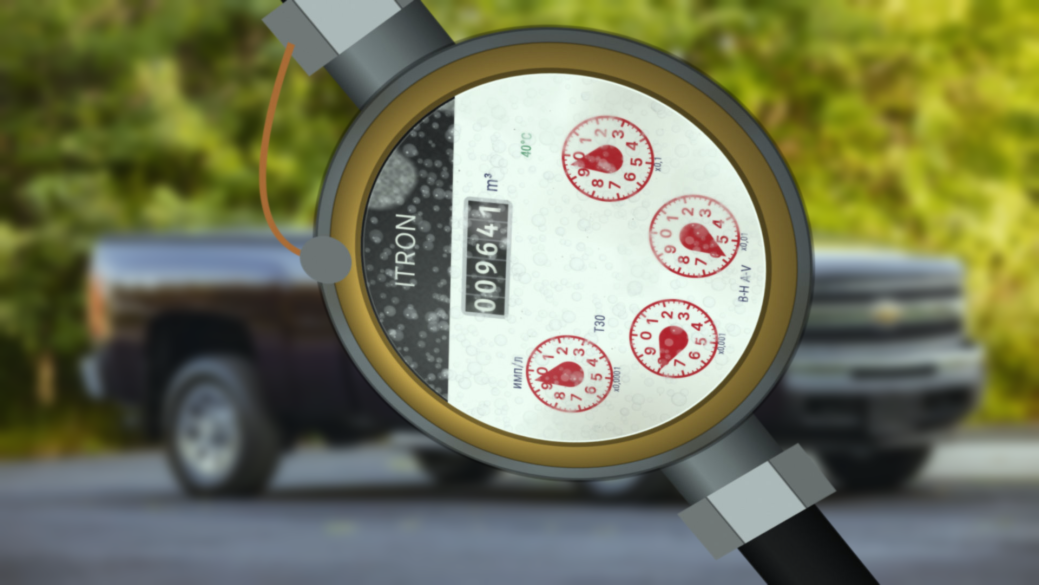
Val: 9640.9579 m³
